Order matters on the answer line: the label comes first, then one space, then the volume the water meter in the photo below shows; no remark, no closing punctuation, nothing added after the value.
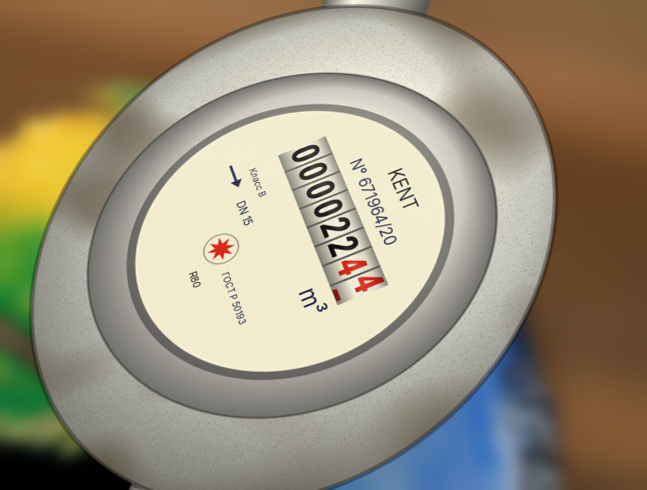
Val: 22.44 m³
